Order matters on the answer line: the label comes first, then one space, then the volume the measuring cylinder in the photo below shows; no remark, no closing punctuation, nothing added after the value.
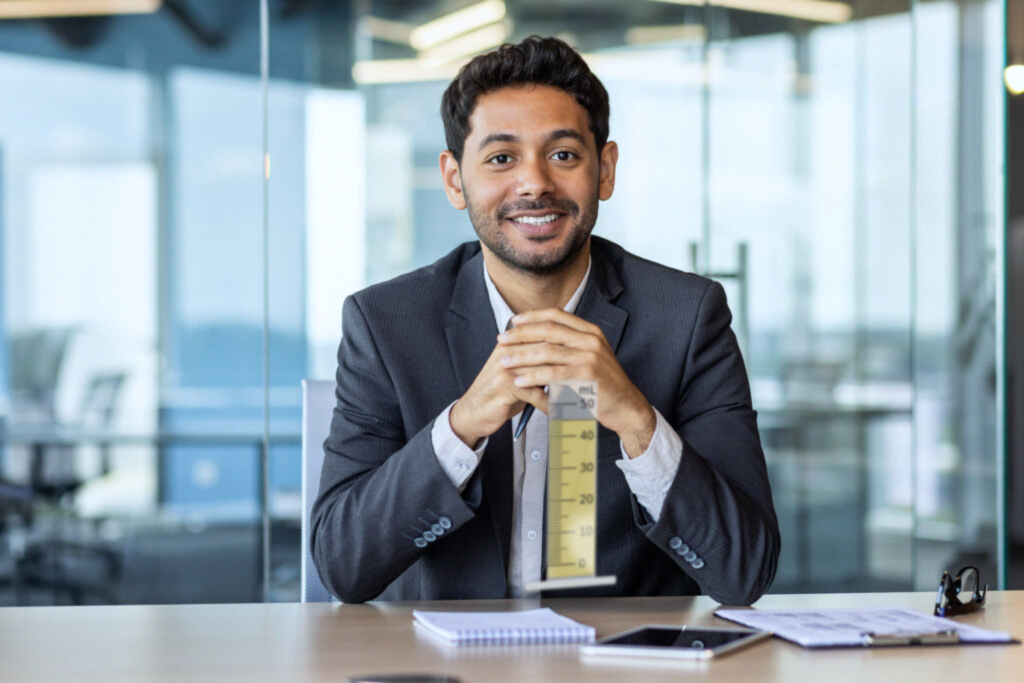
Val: 45 mL
